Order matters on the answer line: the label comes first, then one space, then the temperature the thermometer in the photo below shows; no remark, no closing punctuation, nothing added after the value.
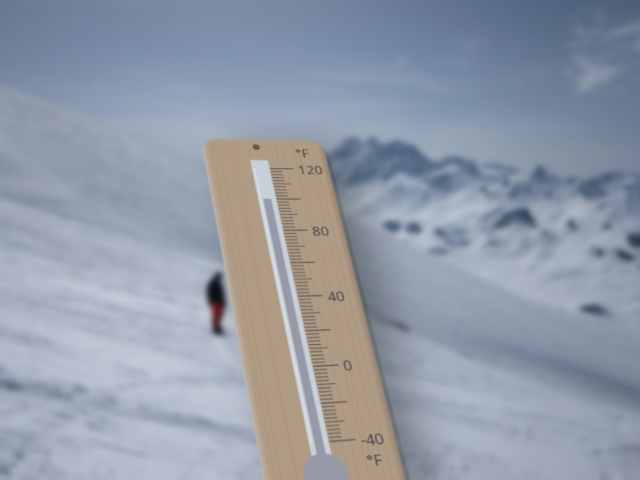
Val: 100 °F
